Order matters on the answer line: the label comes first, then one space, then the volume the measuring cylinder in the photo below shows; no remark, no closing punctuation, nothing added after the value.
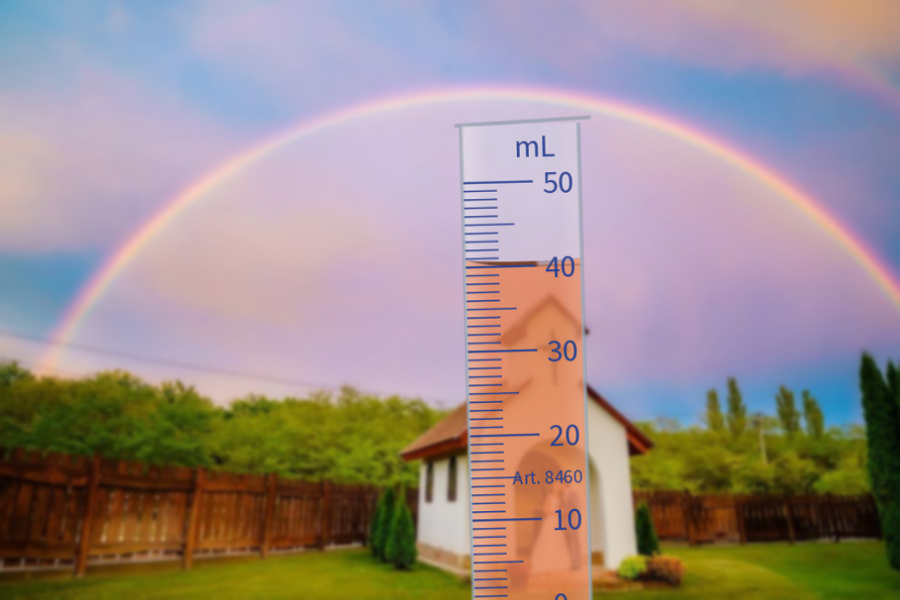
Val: 40 mL
